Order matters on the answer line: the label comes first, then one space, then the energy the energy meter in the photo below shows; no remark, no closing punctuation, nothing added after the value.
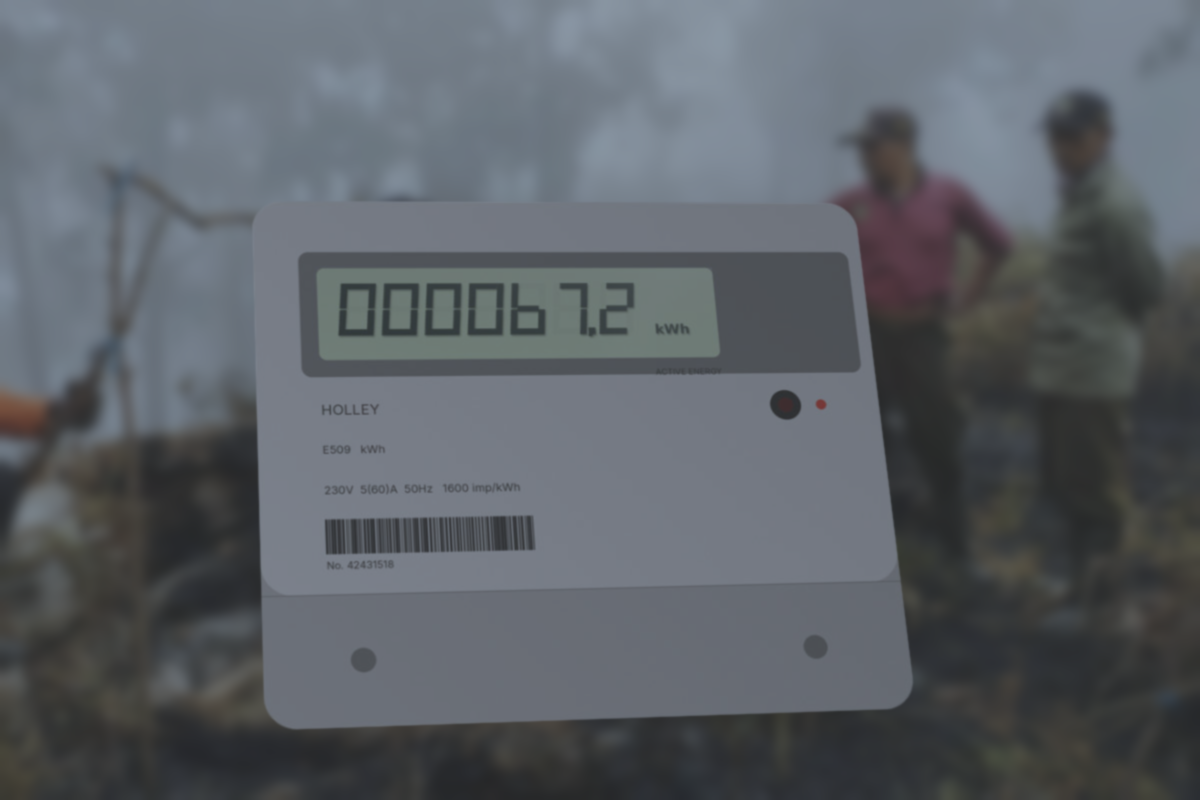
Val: 67.2 kWh
